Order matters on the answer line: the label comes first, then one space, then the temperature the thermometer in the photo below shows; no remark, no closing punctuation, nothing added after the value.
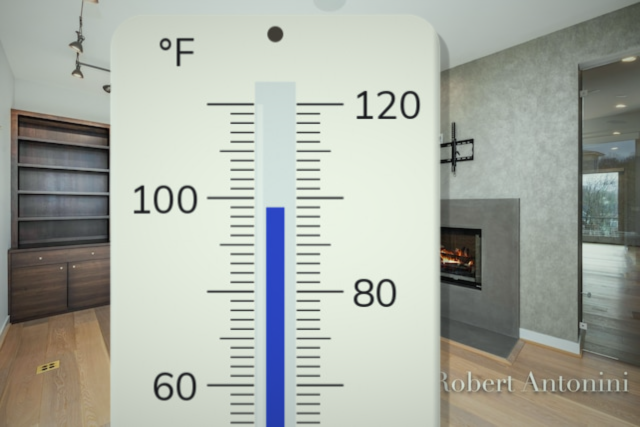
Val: 98 °F
